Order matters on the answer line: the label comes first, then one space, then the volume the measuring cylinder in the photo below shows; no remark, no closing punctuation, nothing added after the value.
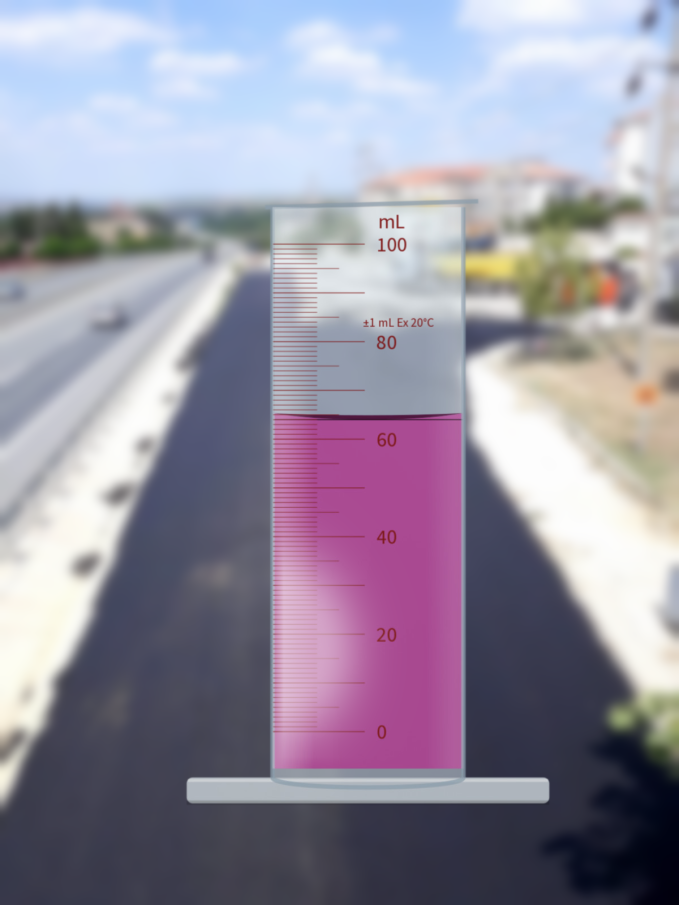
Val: 64 mL
